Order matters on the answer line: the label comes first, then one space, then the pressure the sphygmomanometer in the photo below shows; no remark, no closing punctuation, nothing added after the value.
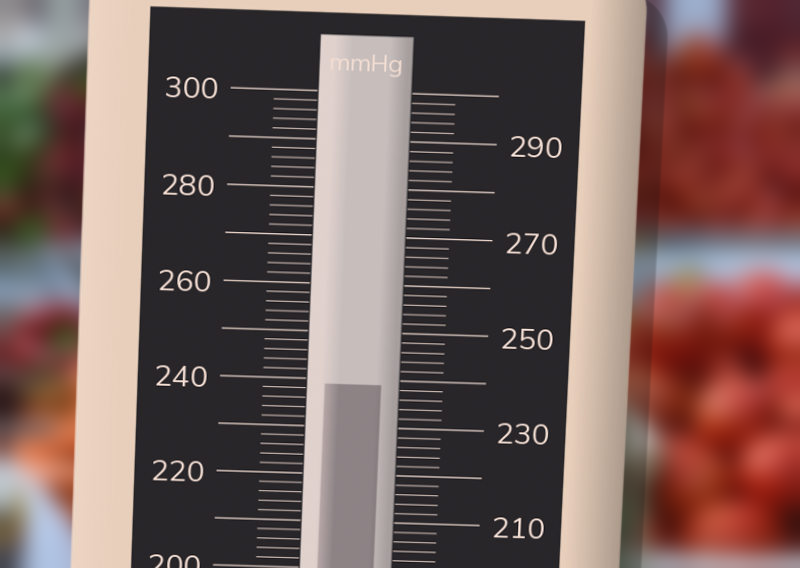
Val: 239 mmHg
